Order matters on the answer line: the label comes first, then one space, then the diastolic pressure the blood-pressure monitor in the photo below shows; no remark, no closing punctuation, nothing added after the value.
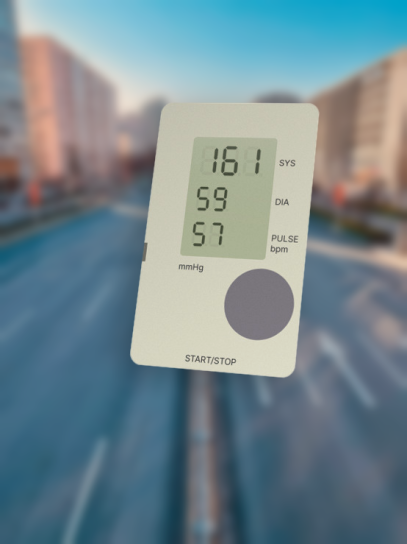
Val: 59 mmHg
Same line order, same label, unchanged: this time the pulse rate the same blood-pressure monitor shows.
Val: 57 bpm
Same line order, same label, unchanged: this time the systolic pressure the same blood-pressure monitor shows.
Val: 161 mmHg
